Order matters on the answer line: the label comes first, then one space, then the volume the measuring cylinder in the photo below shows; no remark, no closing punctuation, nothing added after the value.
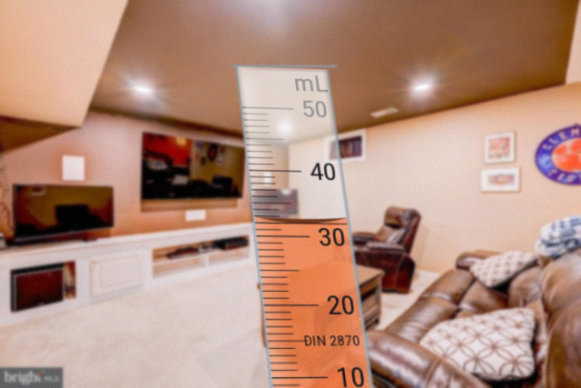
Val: 32 mL
